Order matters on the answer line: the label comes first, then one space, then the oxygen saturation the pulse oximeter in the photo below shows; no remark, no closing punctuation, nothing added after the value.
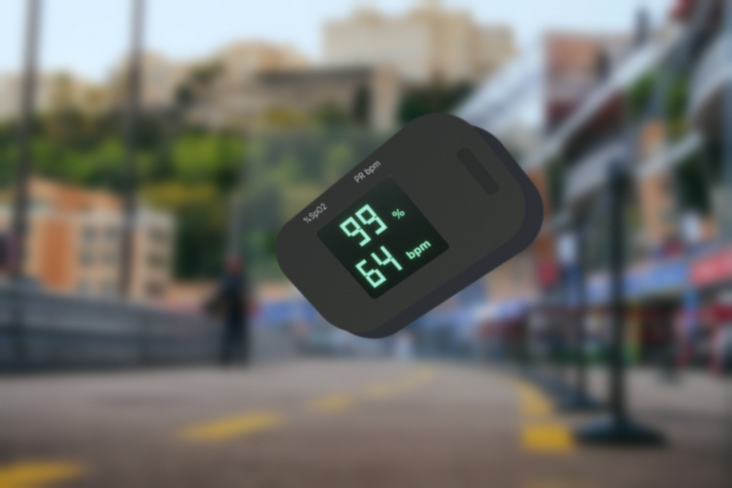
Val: 99 %
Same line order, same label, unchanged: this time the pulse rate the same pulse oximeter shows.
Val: 64 bpm
